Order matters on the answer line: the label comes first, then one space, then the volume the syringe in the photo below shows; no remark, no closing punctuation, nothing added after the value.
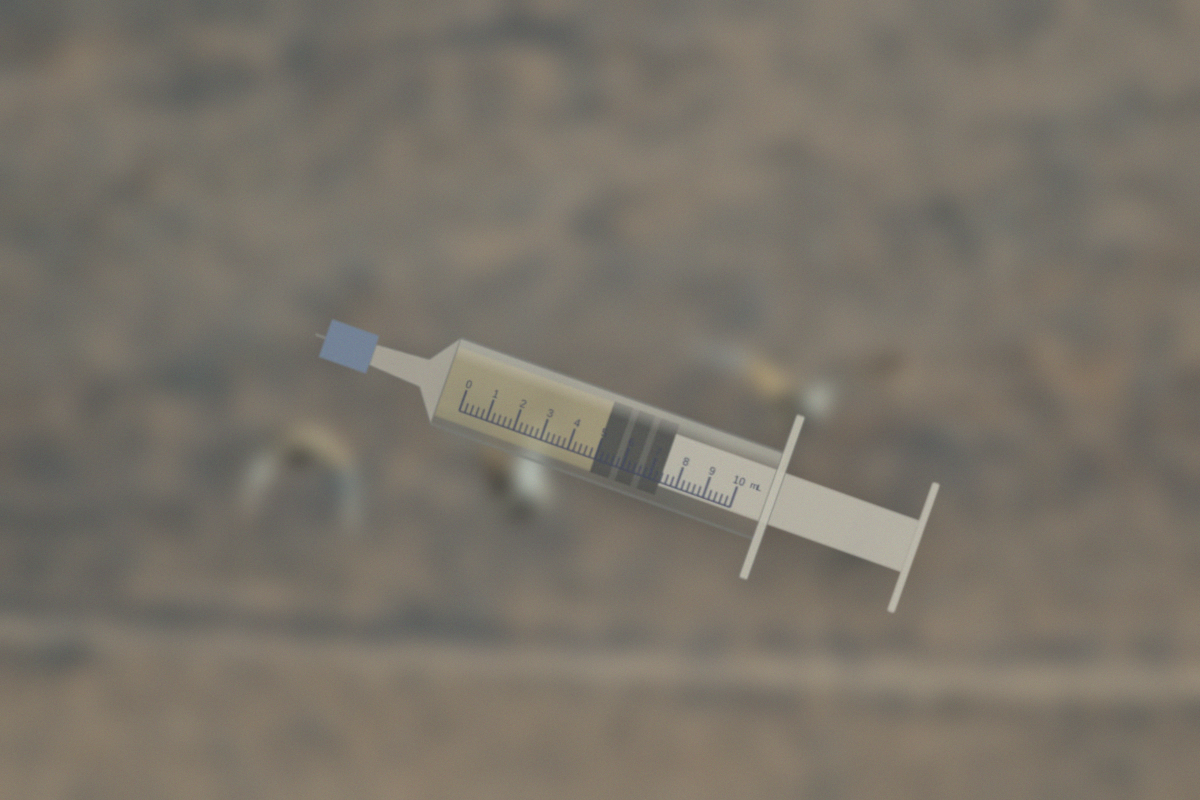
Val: 5 mL
